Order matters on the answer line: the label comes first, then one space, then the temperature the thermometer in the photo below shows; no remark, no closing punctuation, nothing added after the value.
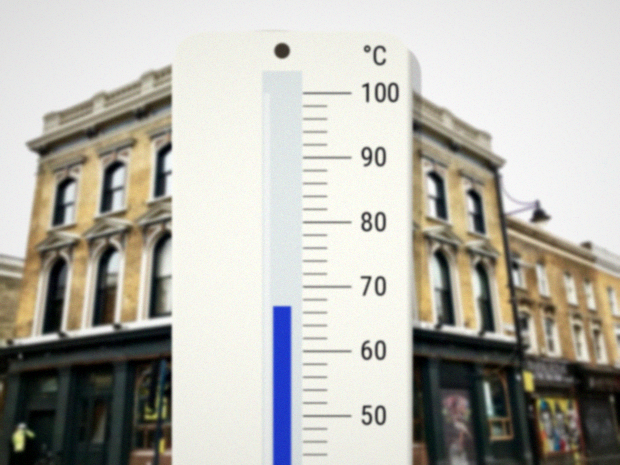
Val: 67 °C
